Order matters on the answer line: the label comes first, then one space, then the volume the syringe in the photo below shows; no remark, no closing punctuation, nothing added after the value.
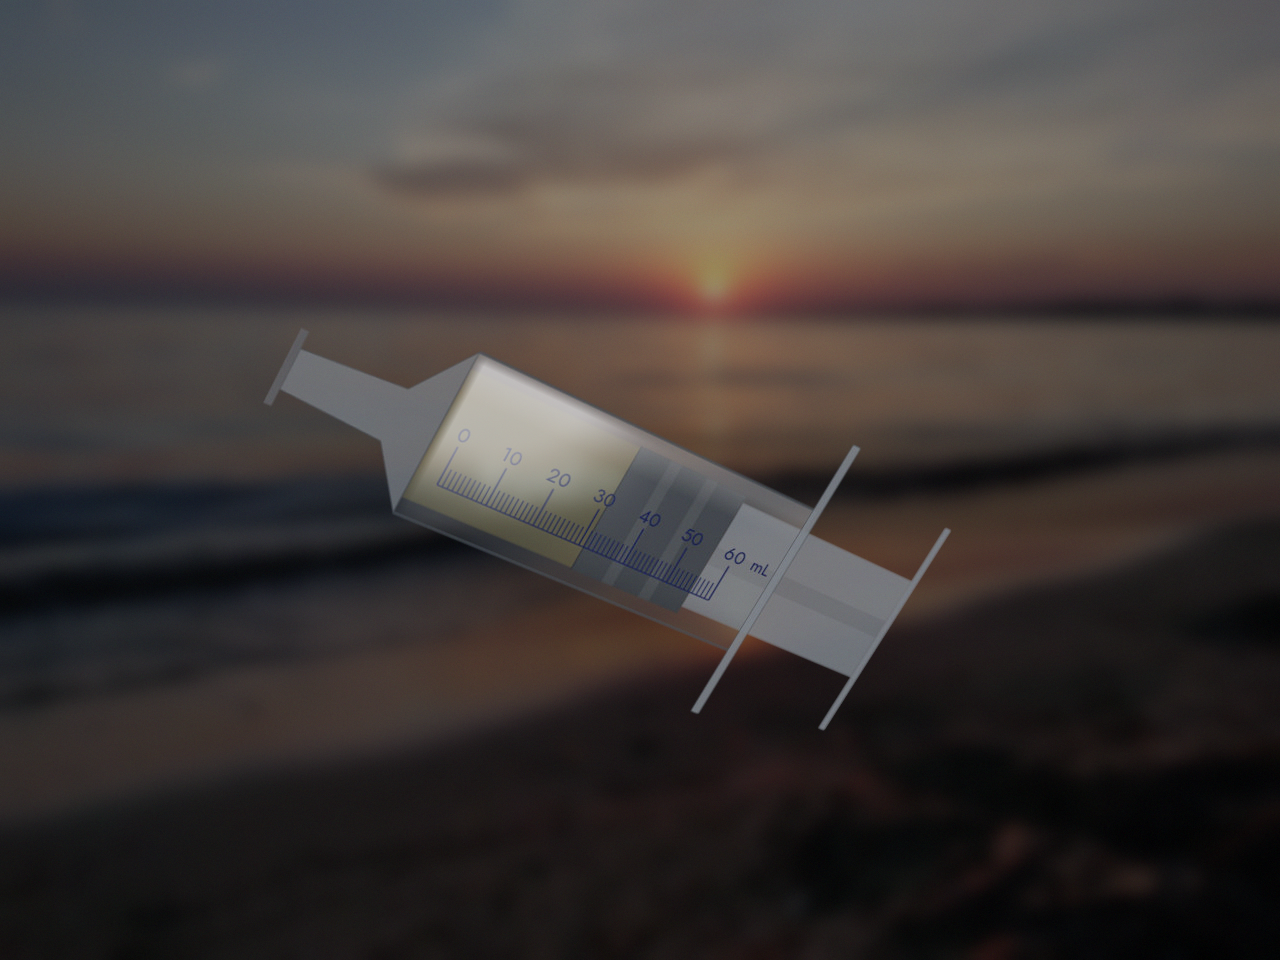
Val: 31 mL
